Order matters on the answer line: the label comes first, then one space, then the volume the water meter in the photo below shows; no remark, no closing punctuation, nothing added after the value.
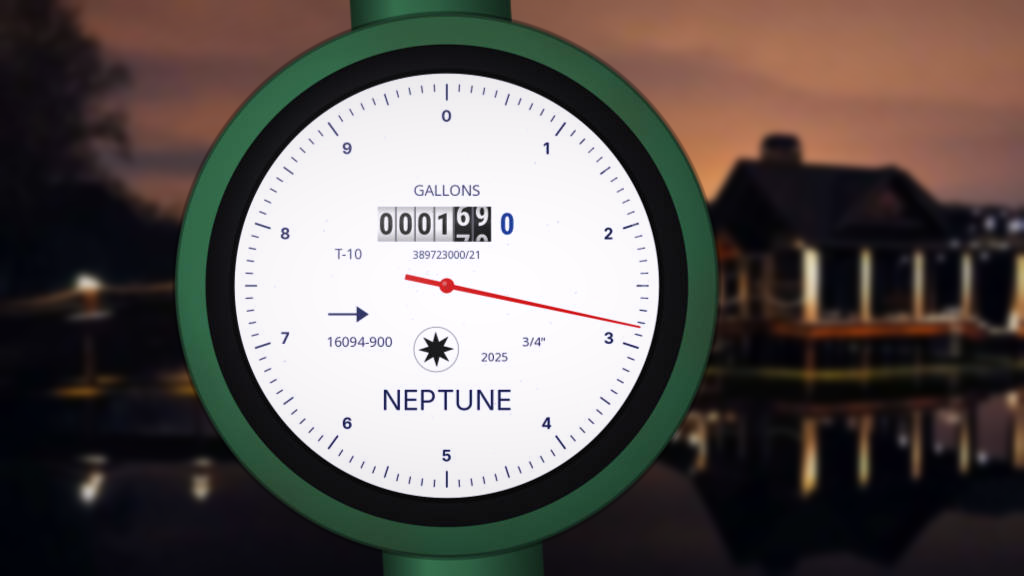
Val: 1692.8 gal
